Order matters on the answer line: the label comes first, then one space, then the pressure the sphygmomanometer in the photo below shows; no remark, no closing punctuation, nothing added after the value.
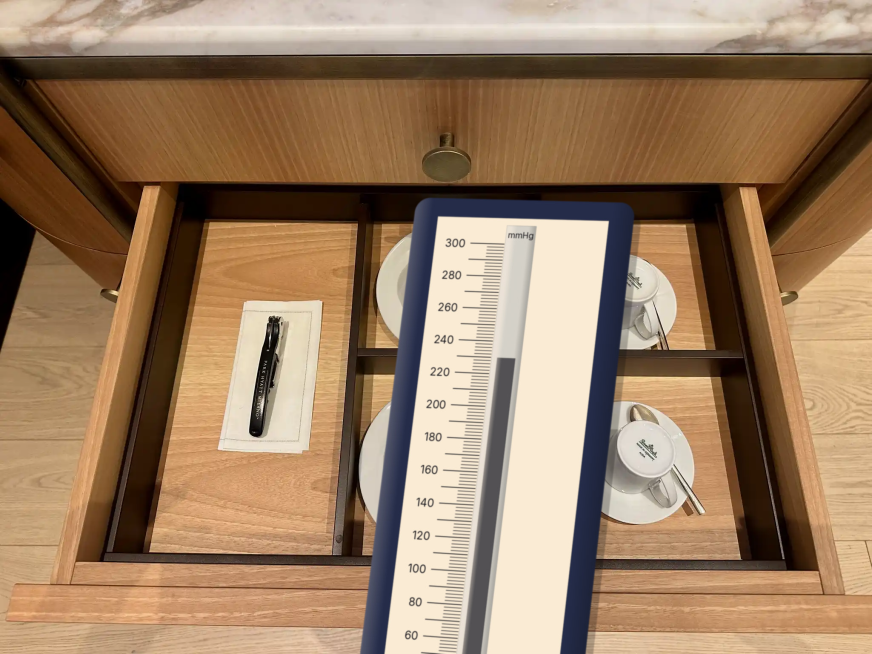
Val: 230 mmHg
